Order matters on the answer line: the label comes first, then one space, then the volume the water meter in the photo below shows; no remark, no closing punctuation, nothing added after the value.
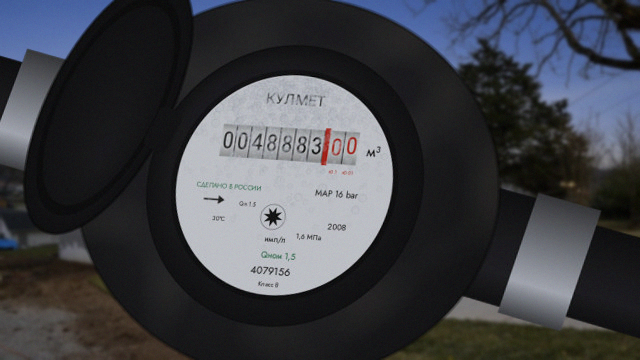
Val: 48883.00 m³
